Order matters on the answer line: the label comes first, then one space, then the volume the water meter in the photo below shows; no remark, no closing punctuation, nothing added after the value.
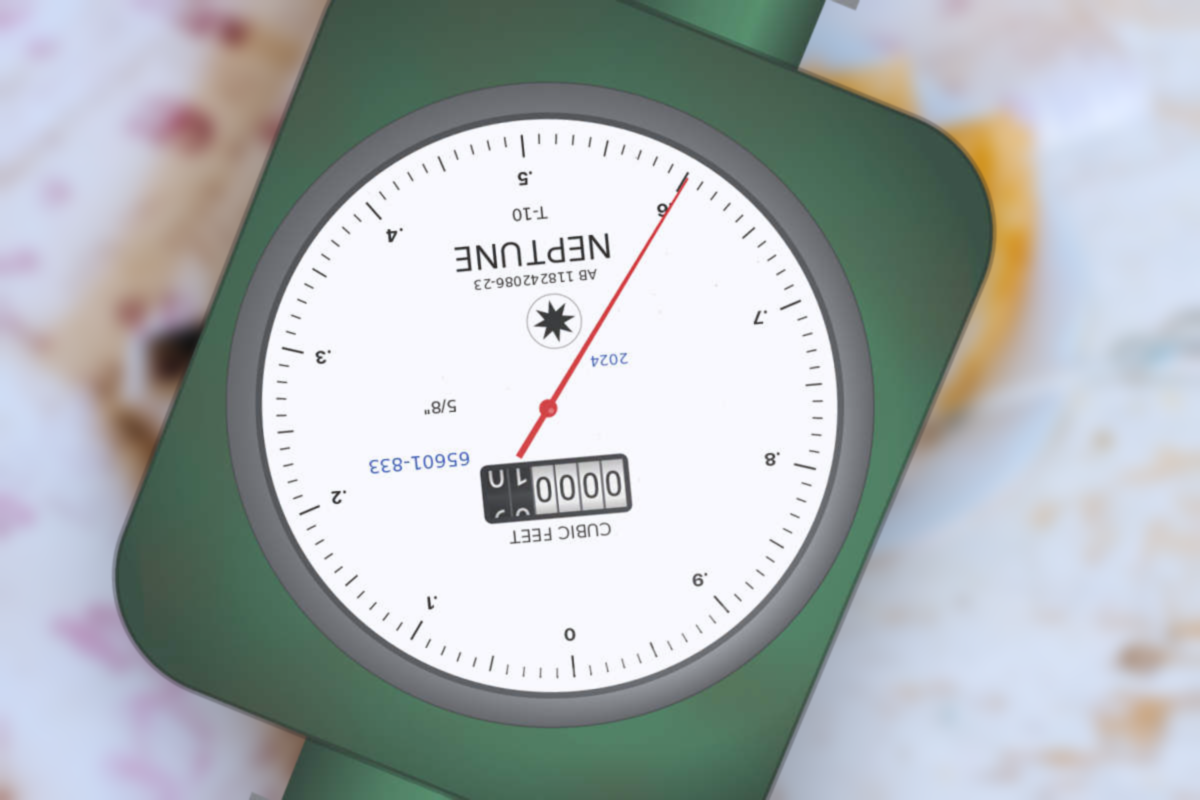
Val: 9.60 ft³
